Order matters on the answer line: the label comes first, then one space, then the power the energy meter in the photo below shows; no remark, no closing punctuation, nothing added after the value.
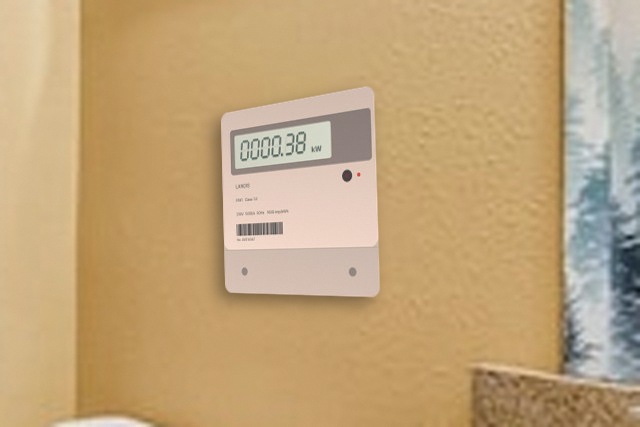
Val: 0.38 kW
